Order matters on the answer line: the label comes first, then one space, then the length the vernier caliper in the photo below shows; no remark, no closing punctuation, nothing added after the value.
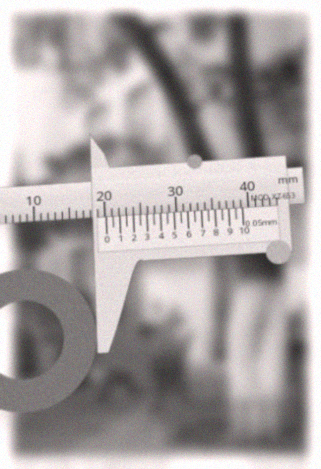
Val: 20.2 mm
